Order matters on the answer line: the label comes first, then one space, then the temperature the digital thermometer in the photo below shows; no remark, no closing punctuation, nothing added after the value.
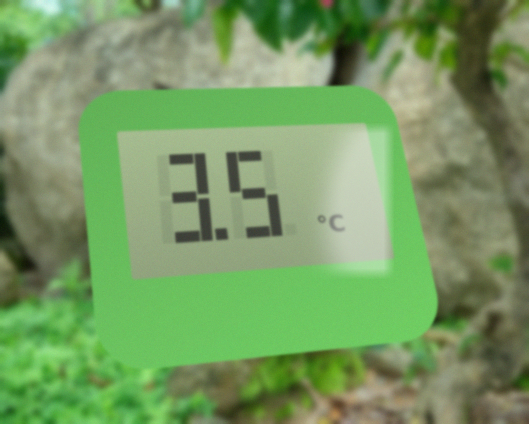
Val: 3.5 °C
